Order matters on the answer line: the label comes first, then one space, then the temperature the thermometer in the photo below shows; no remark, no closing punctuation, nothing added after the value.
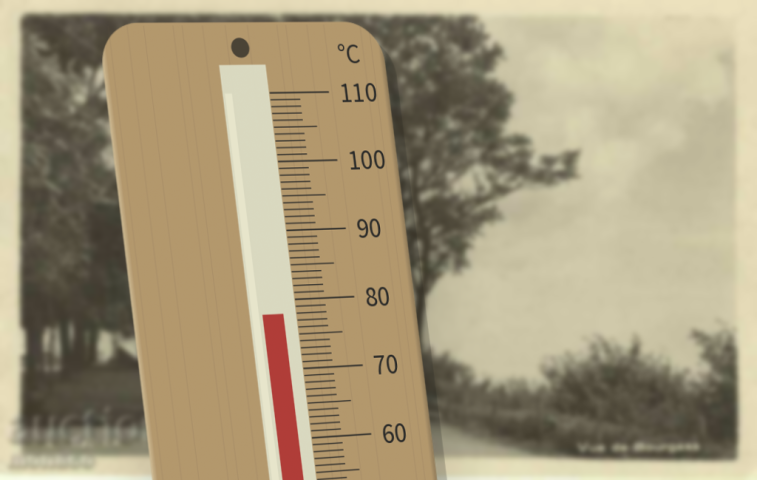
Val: 78 °C
